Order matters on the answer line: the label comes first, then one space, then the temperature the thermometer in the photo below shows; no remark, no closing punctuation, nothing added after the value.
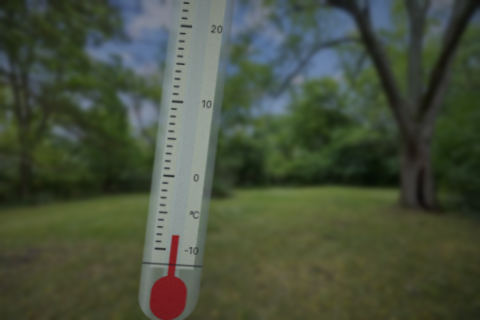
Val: -8 °C
